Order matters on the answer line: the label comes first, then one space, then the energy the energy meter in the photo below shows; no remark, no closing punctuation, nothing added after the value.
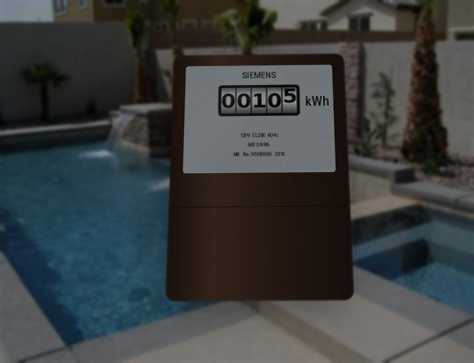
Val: 105 kWh
